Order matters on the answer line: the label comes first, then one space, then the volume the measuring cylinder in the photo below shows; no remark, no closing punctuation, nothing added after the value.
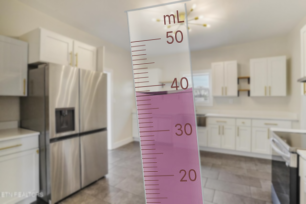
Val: 38 mL
